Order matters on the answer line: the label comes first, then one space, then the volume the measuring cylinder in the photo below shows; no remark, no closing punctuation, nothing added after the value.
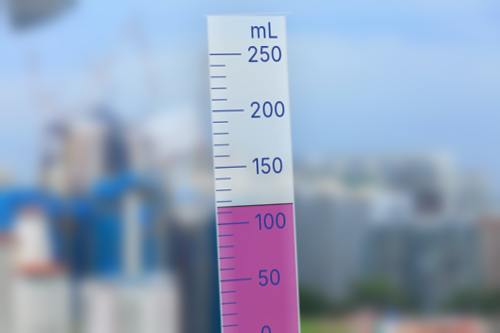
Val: 115 mL
